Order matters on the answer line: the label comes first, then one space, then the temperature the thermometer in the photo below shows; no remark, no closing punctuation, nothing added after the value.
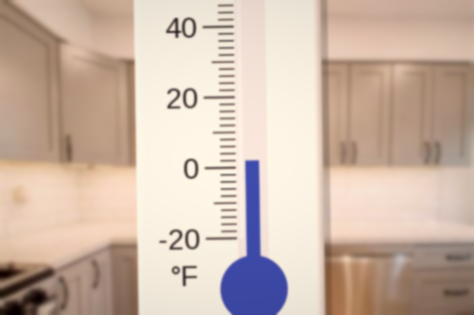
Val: 2 °F
